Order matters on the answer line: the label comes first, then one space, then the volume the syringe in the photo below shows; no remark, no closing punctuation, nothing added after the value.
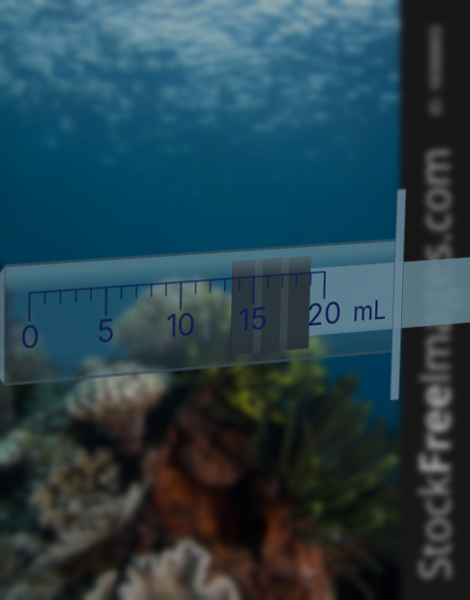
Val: 13.5 mL
